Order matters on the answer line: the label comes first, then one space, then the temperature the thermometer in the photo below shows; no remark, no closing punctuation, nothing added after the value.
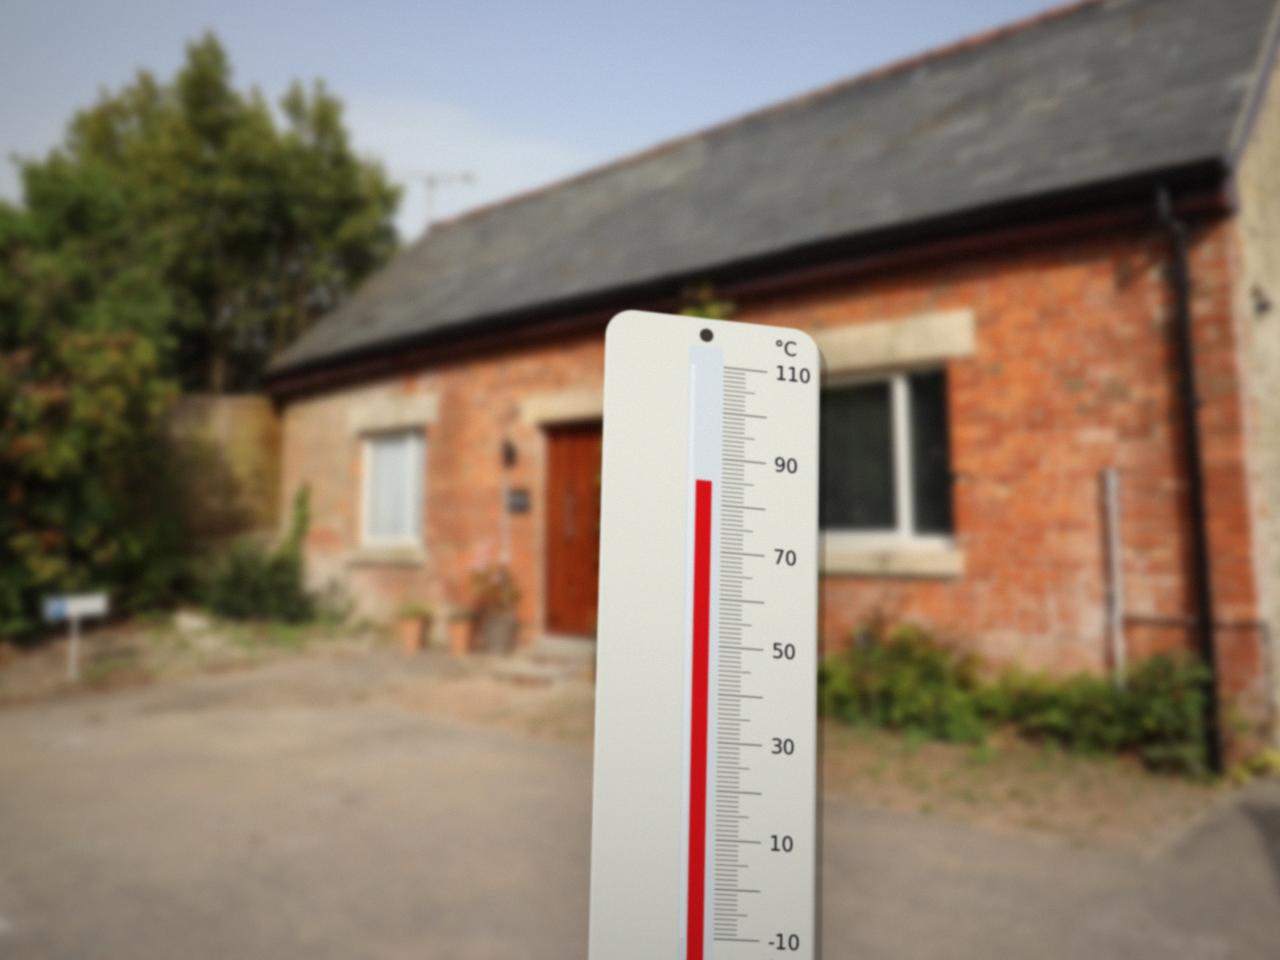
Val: 85 °C
